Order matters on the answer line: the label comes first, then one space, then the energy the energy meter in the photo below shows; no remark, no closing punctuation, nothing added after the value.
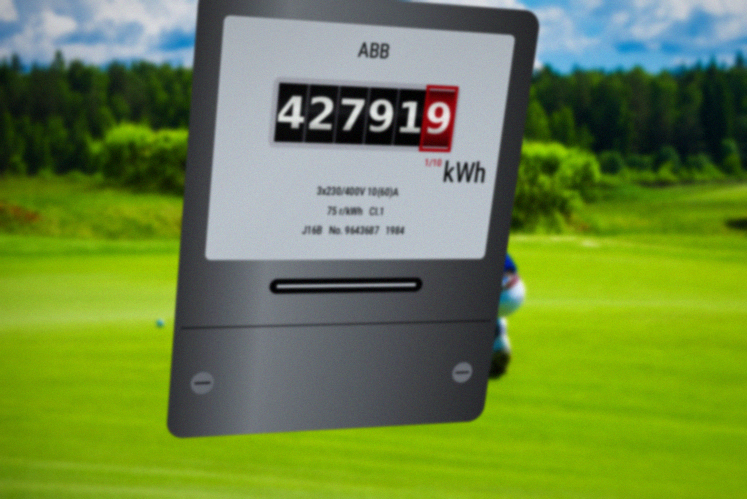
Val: 42791.9 kWh
